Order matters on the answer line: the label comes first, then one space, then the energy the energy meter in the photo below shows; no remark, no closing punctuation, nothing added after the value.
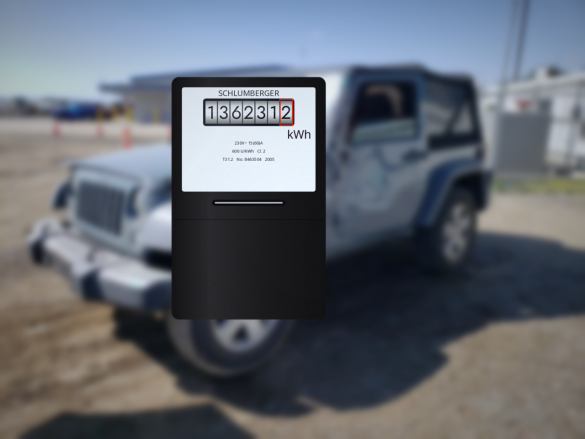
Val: 136231.2 kWh
